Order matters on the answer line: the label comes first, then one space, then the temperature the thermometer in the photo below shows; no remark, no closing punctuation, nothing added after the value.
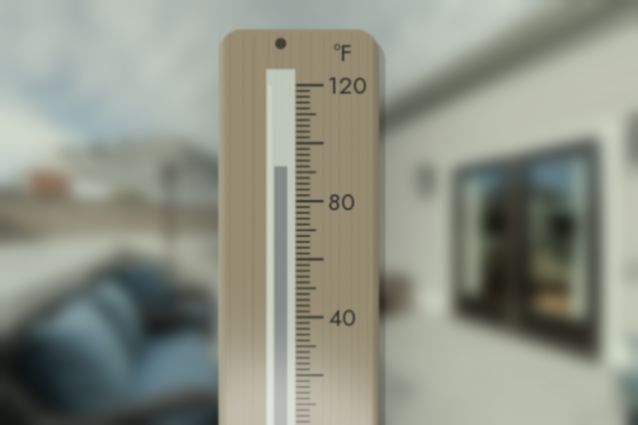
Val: 92 °F
